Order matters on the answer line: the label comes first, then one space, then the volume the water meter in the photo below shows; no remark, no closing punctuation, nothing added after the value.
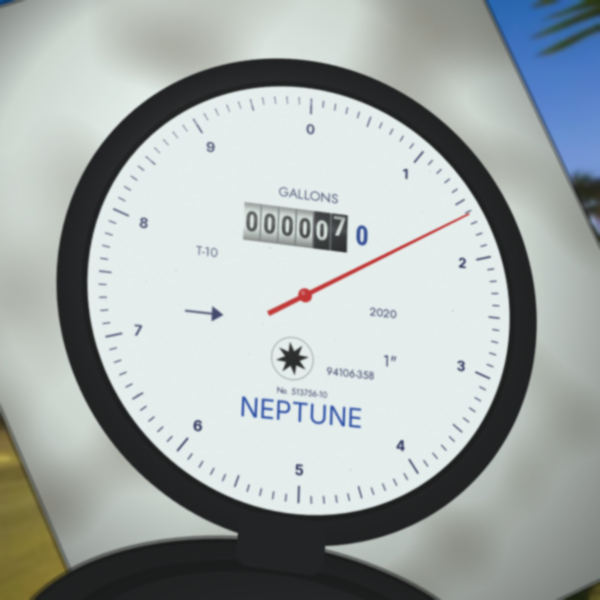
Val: 71.6 gal
